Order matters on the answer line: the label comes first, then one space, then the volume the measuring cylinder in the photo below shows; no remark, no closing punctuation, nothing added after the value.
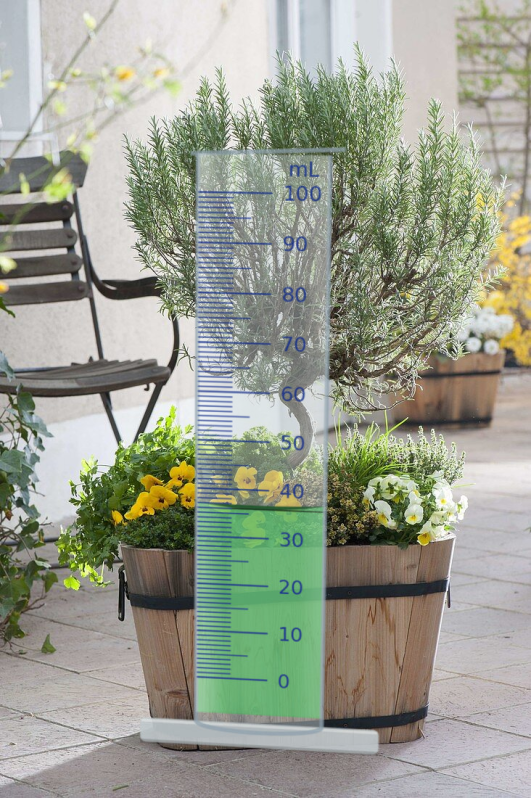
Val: 36 mL
